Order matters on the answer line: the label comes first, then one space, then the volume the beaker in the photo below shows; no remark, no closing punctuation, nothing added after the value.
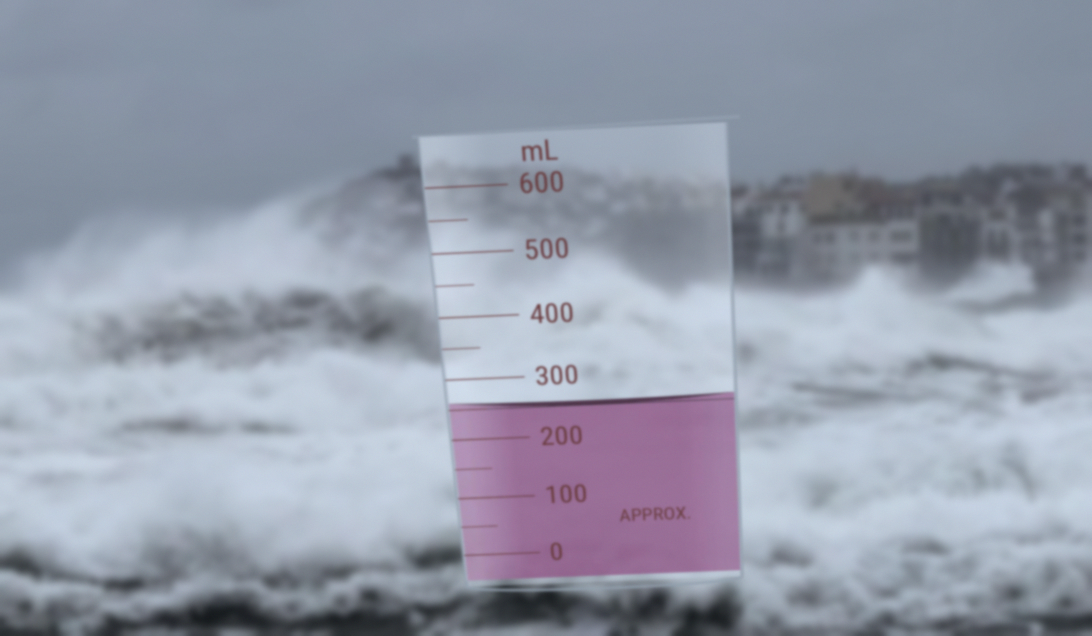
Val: 250 mL
